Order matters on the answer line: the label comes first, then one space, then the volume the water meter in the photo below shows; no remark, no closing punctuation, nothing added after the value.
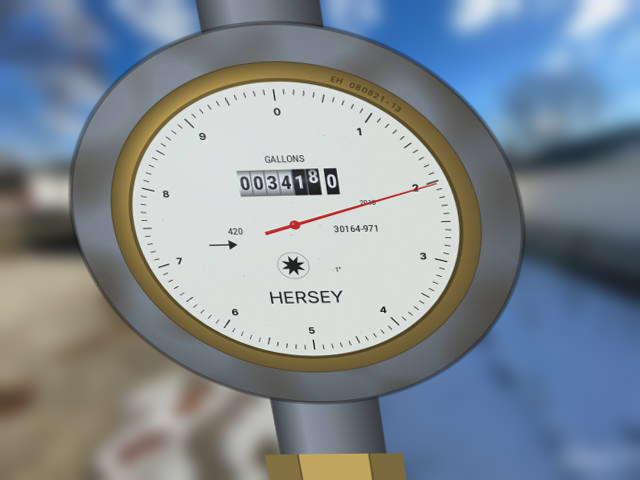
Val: 34182.0 gal
